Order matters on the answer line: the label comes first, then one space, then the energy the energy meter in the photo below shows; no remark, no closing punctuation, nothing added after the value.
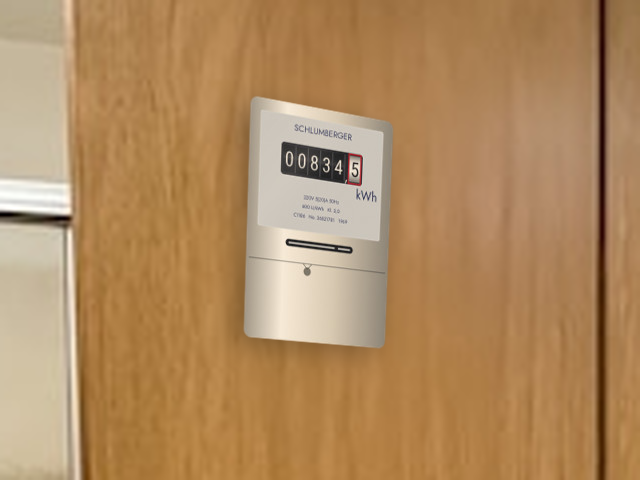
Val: 834.5 kWh
